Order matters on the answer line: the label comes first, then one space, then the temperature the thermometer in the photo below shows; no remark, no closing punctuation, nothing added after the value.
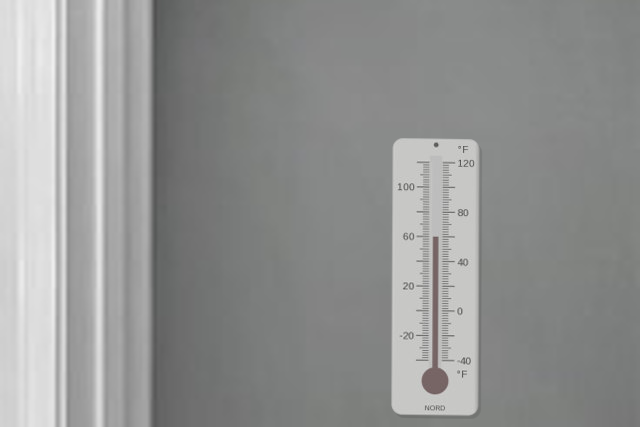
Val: 60 °F
